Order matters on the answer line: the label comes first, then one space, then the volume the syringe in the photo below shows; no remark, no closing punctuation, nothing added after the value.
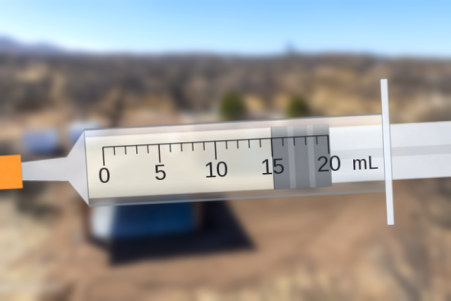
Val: 15 mL
